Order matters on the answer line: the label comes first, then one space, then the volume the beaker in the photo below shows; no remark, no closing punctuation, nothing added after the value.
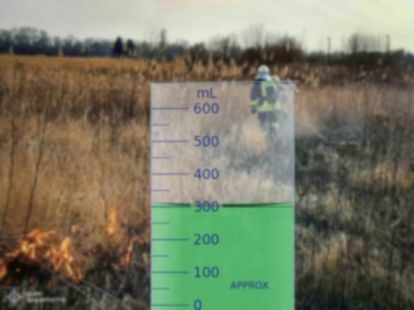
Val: 300 mL
